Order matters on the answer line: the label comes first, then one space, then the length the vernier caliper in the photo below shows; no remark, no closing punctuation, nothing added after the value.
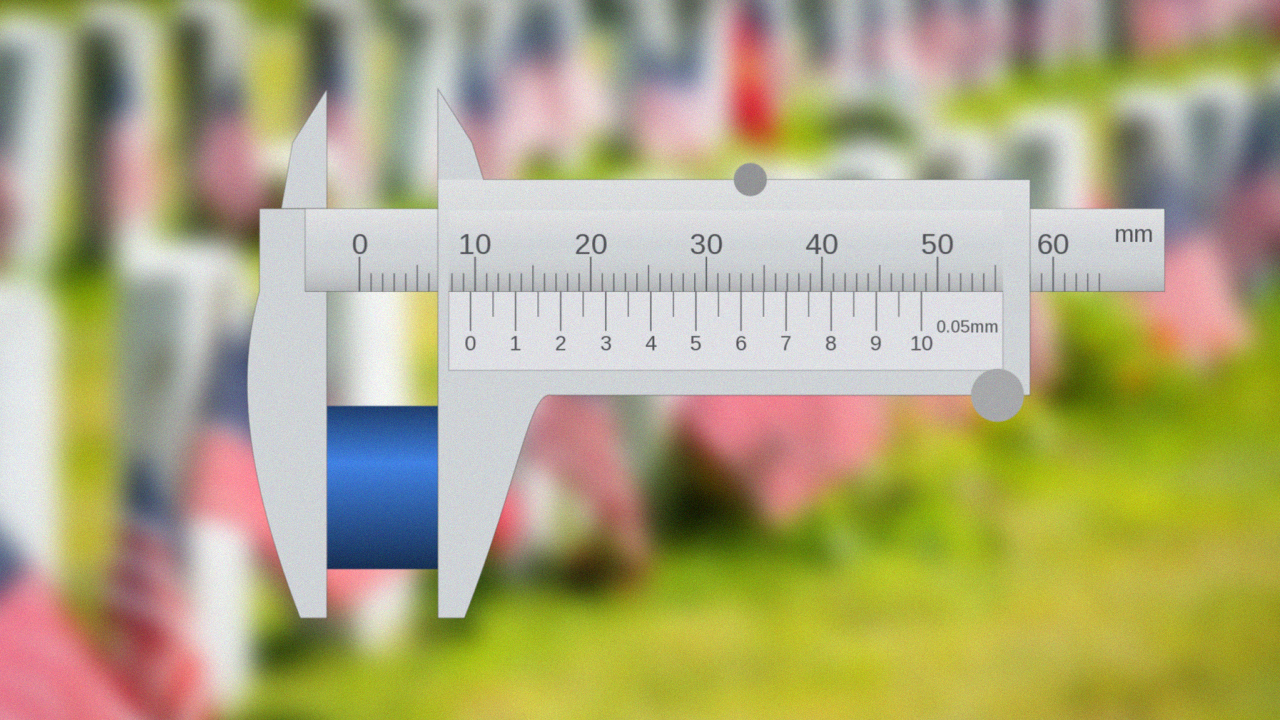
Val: 9.6 mm
